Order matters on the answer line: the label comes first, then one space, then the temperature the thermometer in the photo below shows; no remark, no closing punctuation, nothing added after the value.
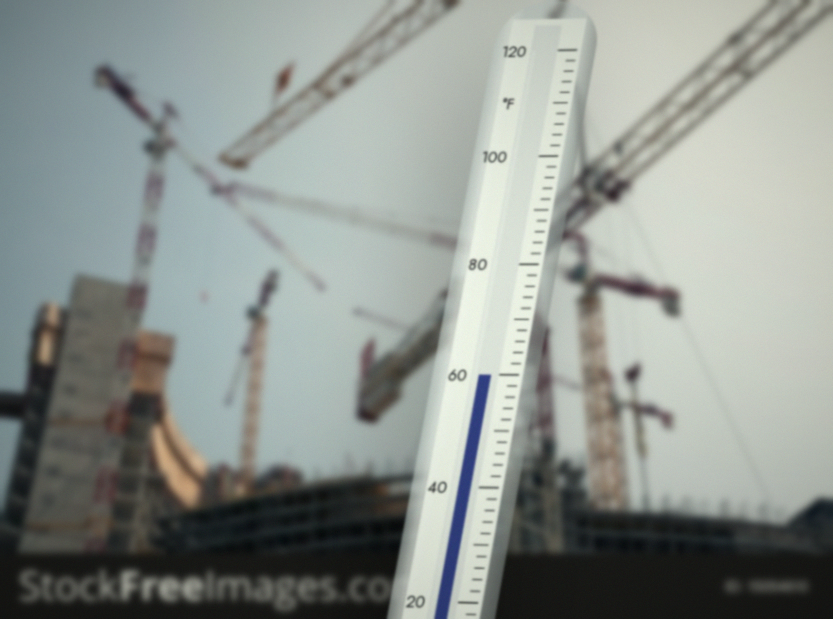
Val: 60 °F
